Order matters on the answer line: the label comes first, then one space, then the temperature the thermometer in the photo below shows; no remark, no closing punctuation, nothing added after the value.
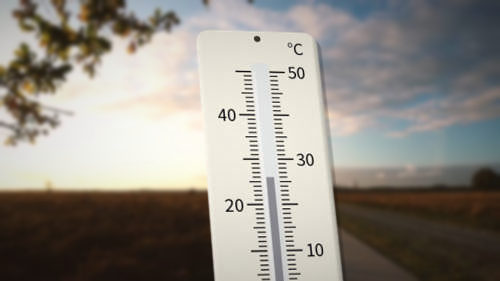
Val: 26 °C
